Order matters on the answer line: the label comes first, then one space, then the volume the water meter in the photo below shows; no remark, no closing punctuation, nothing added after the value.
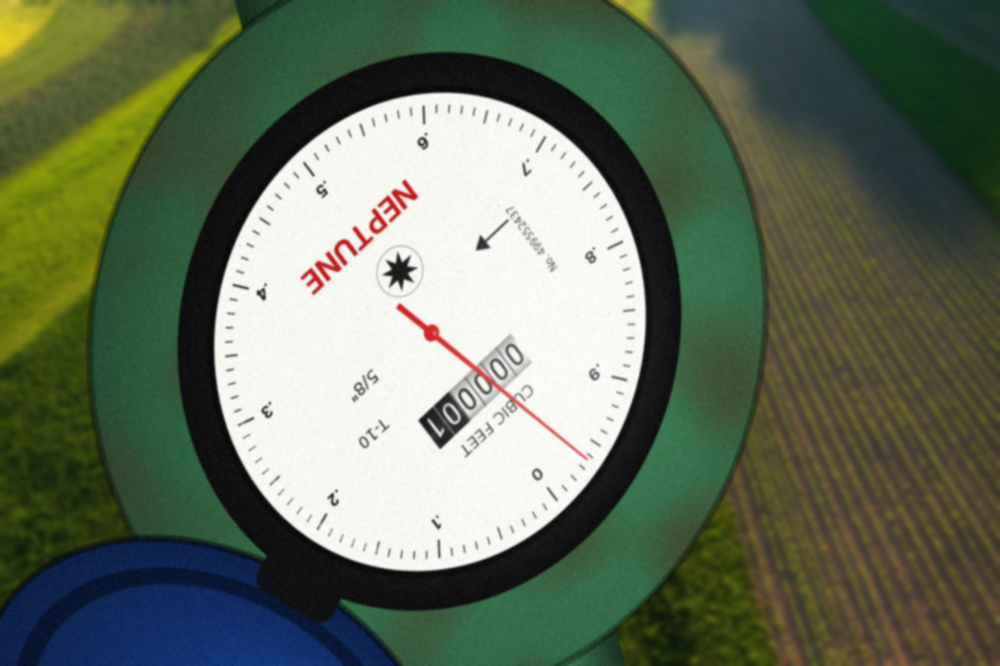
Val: 0.96 ft³
